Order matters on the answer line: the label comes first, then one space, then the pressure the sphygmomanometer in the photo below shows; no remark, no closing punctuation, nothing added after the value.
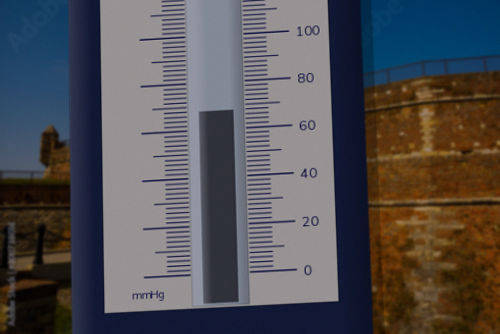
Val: 68 mmHg
